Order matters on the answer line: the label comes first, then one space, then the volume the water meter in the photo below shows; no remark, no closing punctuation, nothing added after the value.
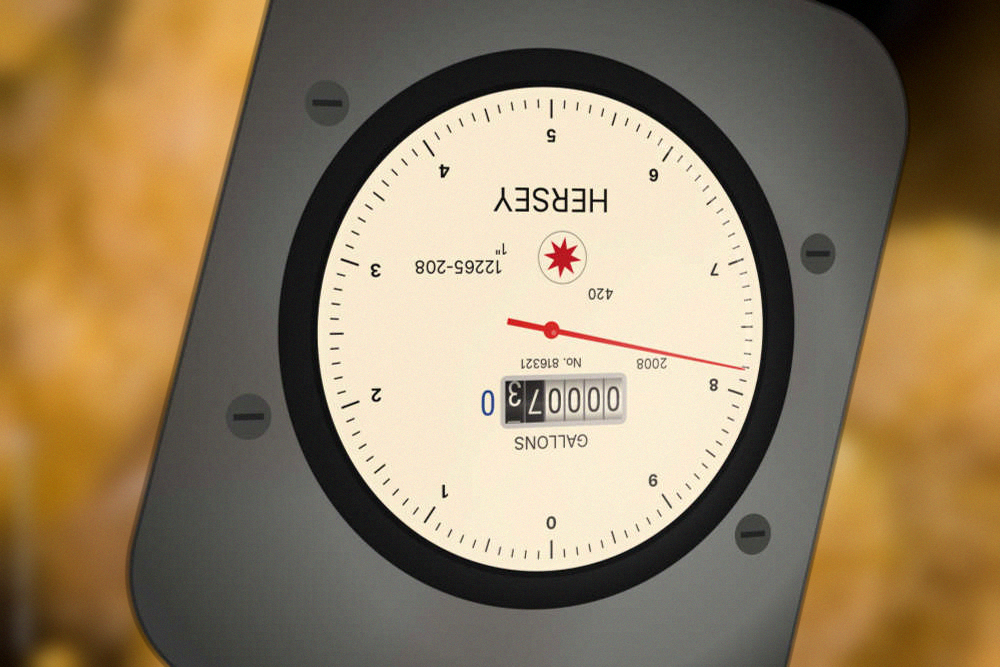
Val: 727.8 gal
